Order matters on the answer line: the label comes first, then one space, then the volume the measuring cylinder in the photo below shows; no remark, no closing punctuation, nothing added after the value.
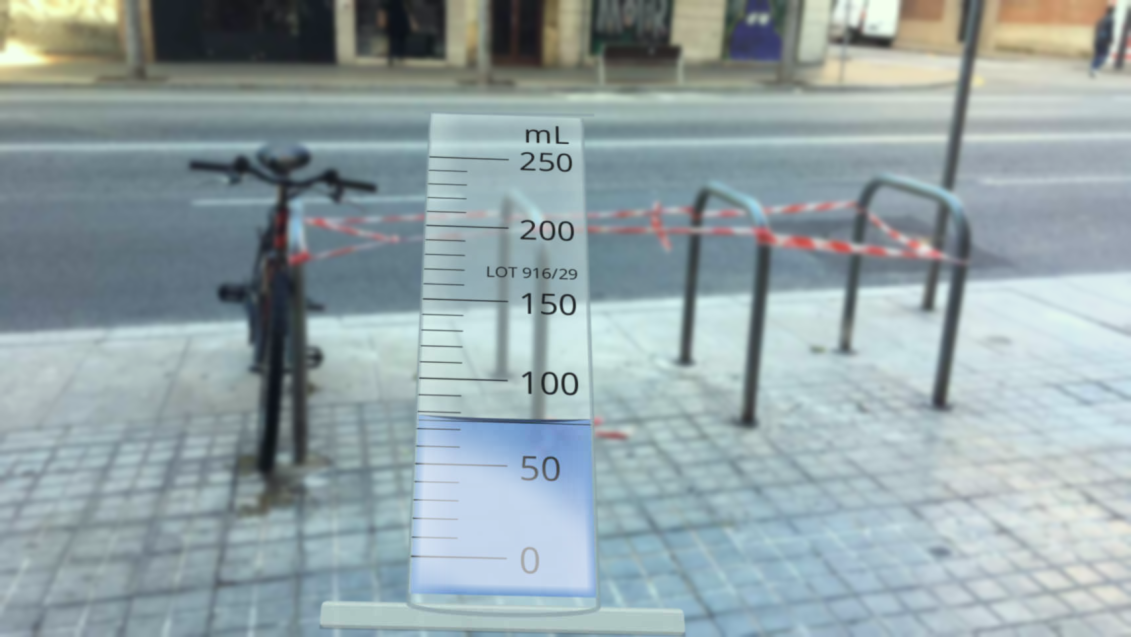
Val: 75 mL
